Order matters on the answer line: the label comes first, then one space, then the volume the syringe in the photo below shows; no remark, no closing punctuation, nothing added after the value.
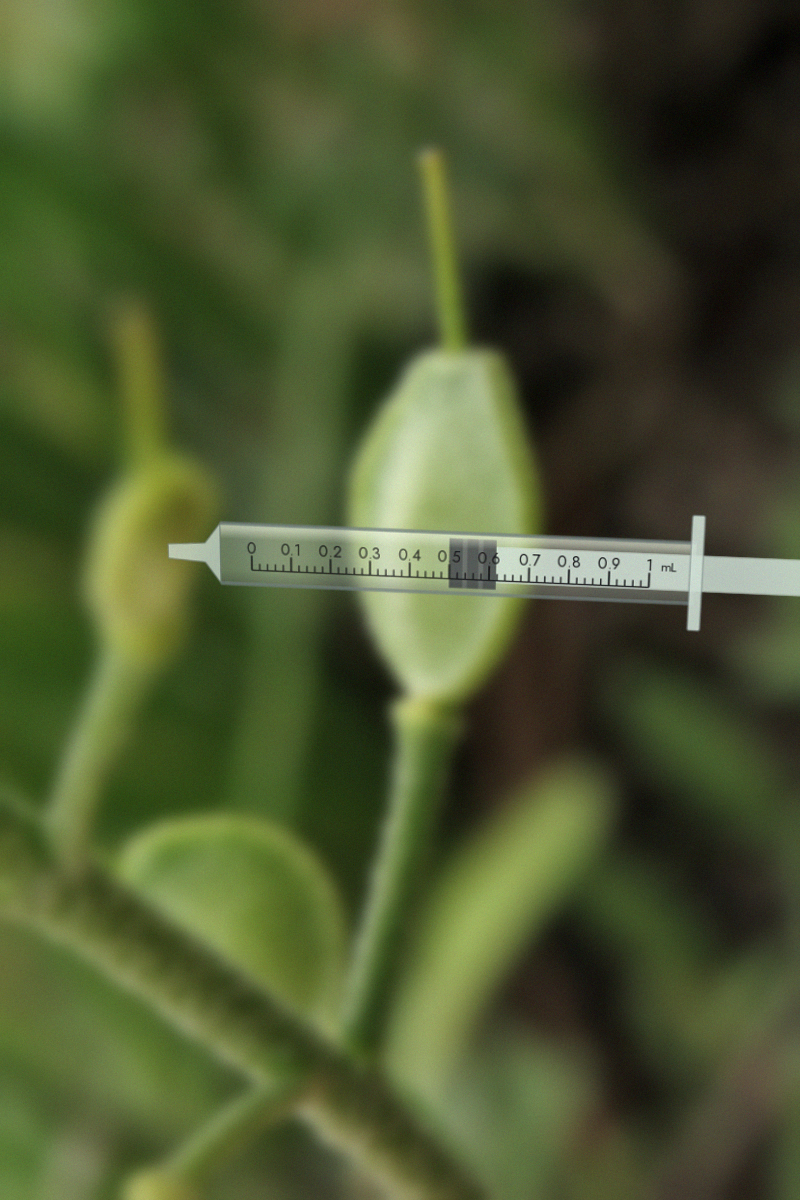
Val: 0.5 mL
